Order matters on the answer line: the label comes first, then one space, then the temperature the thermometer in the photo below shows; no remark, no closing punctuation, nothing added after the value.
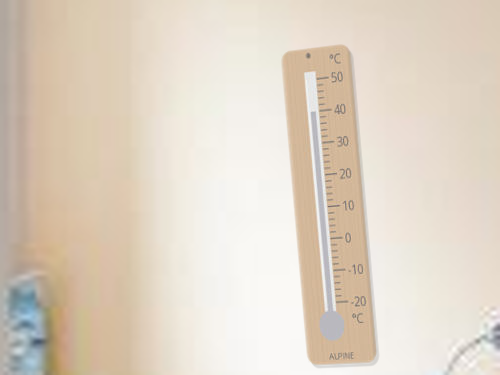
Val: 40 °C
